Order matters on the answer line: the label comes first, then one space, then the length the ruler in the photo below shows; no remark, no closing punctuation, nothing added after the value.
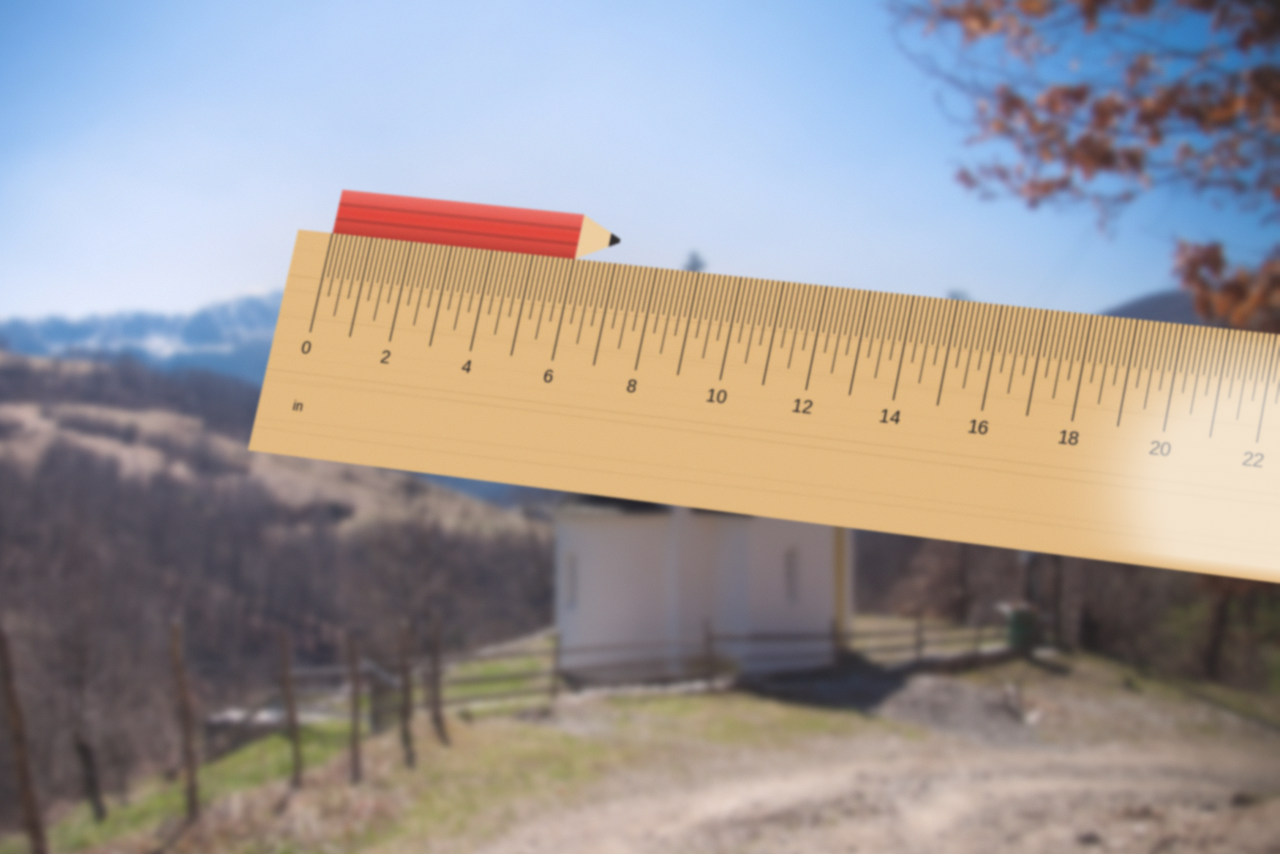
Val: 7 in
